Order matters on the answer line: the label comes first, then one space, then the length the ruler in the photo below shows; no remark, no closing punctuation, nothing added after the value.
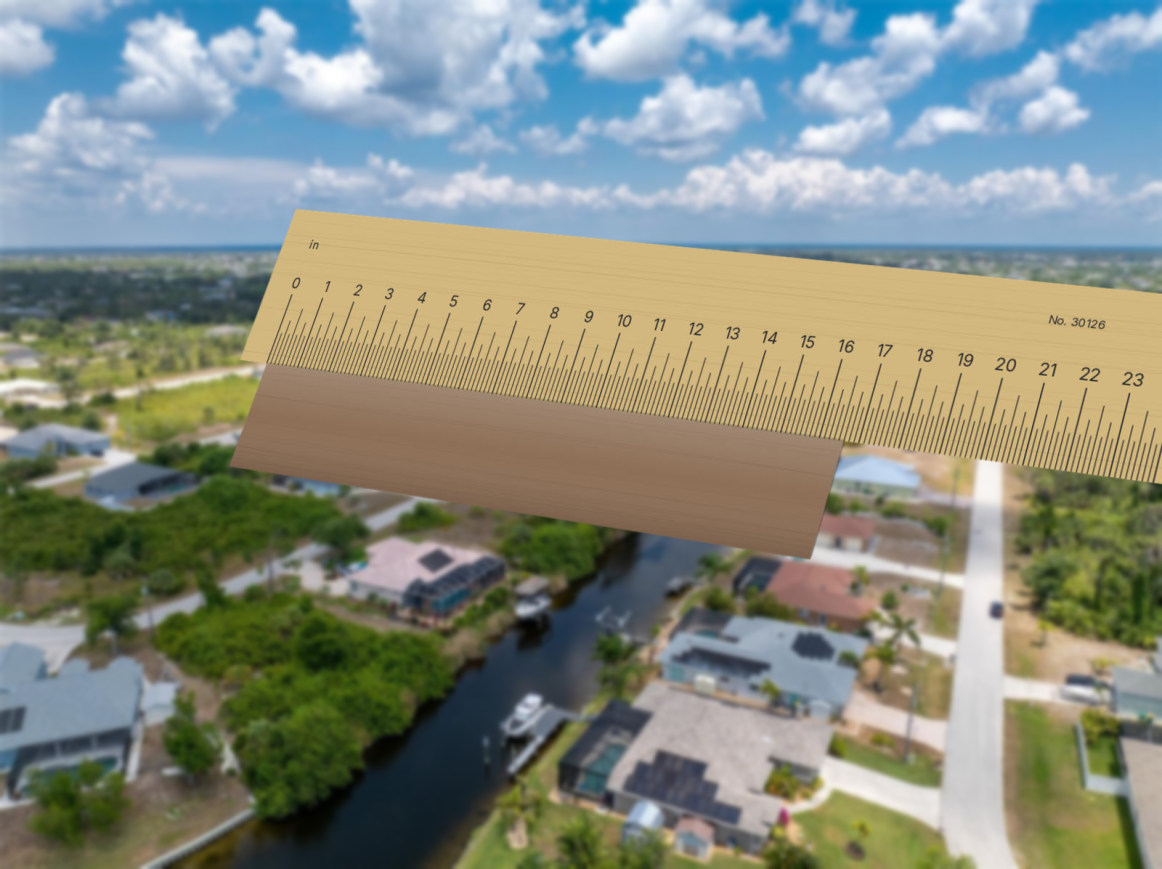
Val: 16.625 in
